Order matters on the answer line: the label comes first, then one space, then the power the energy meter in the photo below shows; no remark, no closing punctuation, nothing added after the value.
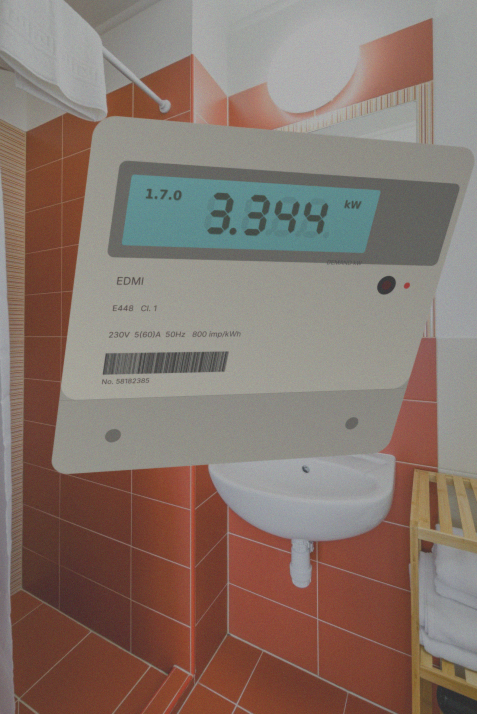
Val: 3.344 kW
